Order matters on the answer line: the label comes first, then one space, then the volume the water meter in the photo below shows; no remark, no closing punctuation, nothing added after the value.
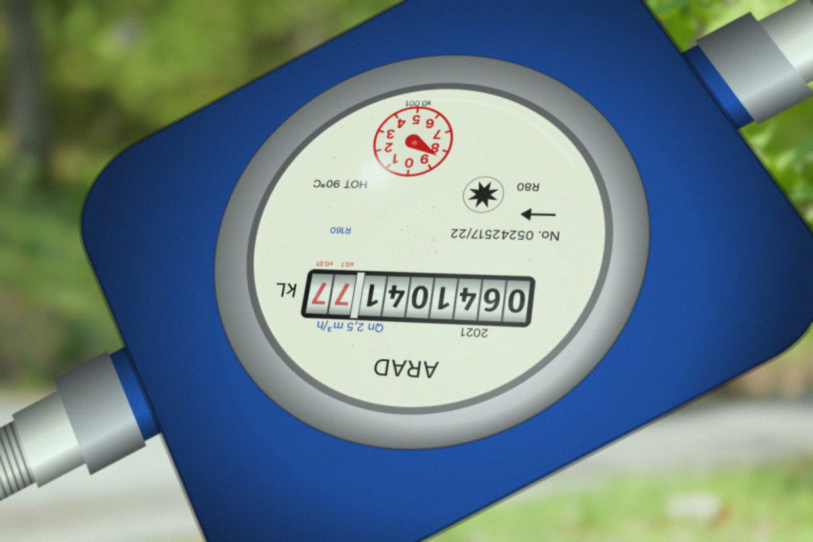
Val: 641041.778 kL
